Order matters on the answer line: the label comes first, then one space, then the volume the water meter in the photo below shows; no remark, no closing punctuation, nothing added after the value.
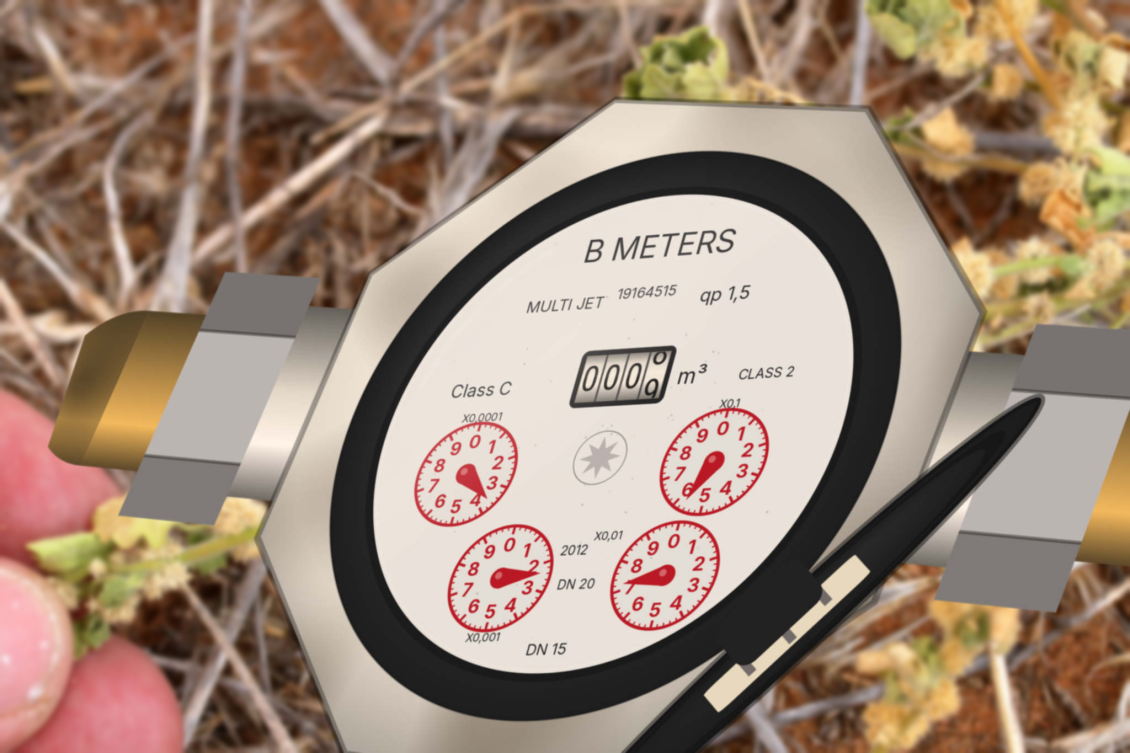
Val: 8.5723 m³
